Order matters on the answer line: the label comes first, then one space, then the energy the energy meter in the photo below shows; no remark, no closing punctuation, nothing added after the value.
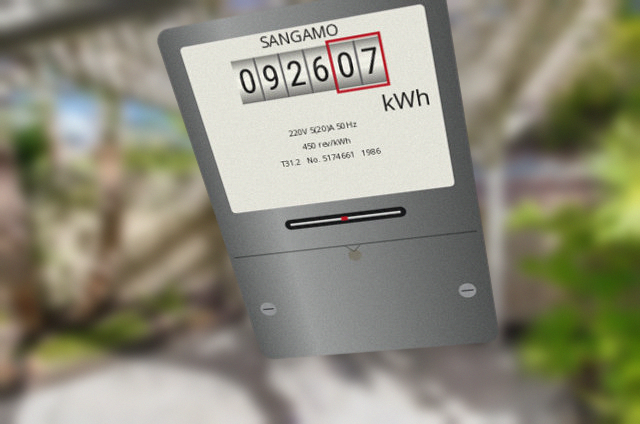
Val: 926.07 kWh
